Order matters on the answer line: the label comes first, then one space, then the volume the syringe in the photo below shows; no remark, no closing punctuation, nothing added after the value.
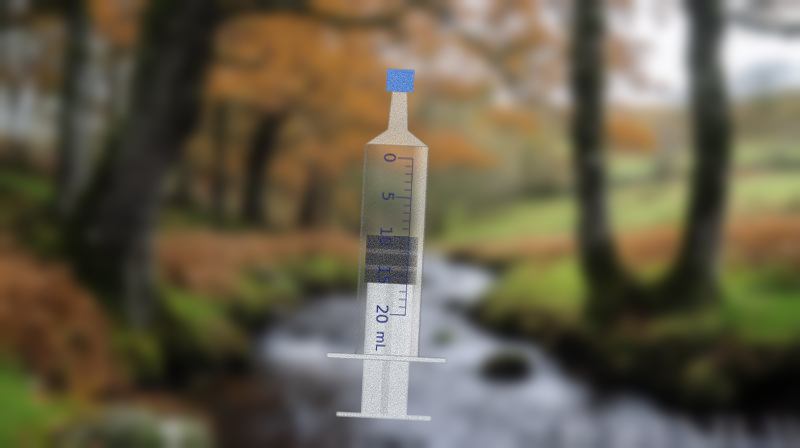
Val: 10 mL
